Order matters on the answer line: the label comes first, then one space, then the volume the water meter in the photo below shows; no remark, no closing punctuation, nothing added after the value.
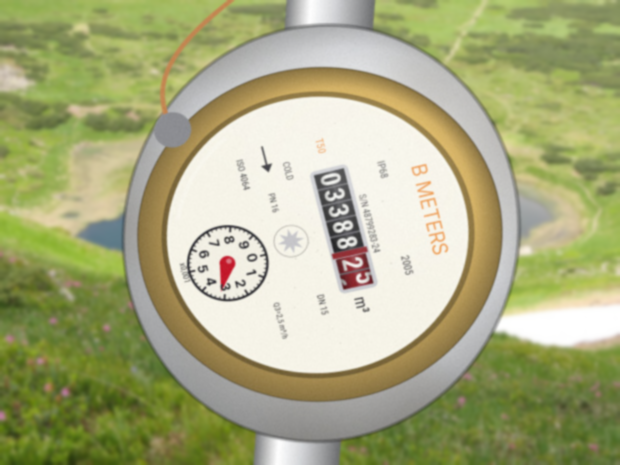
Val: 3388.253 m³
